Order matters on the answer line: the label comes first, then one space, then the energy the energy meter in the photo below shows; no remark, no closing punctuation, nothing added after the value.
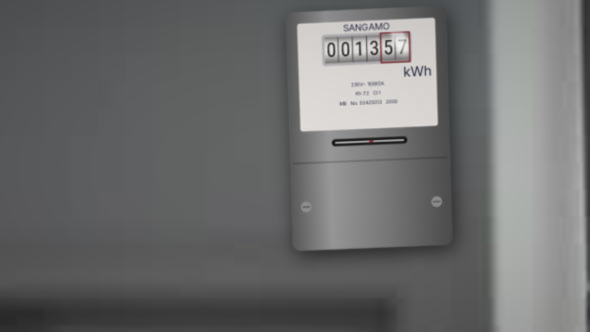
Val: 13.57 kWh
